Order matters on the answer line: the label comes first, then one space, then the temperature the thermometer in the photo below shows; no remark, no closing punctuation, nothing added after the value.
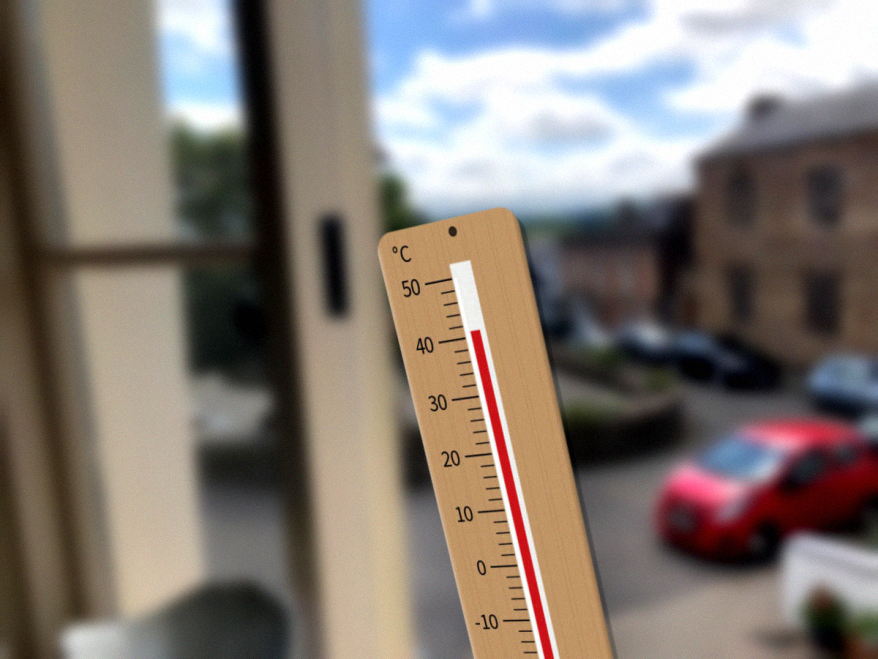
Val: 41 °C
